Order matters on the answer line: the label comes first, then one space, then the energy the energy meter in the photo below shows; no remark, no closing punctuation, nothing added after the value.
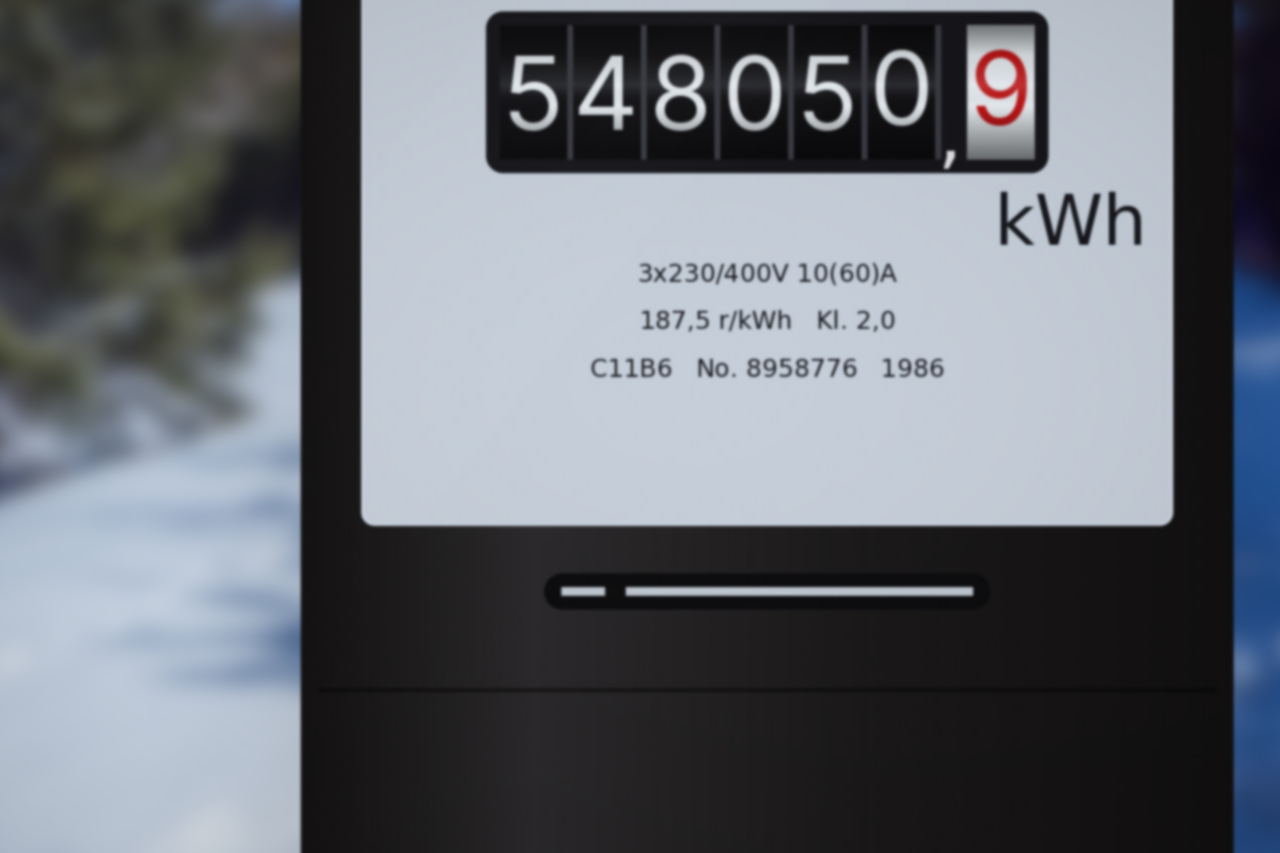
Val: 548050.9 kWh
